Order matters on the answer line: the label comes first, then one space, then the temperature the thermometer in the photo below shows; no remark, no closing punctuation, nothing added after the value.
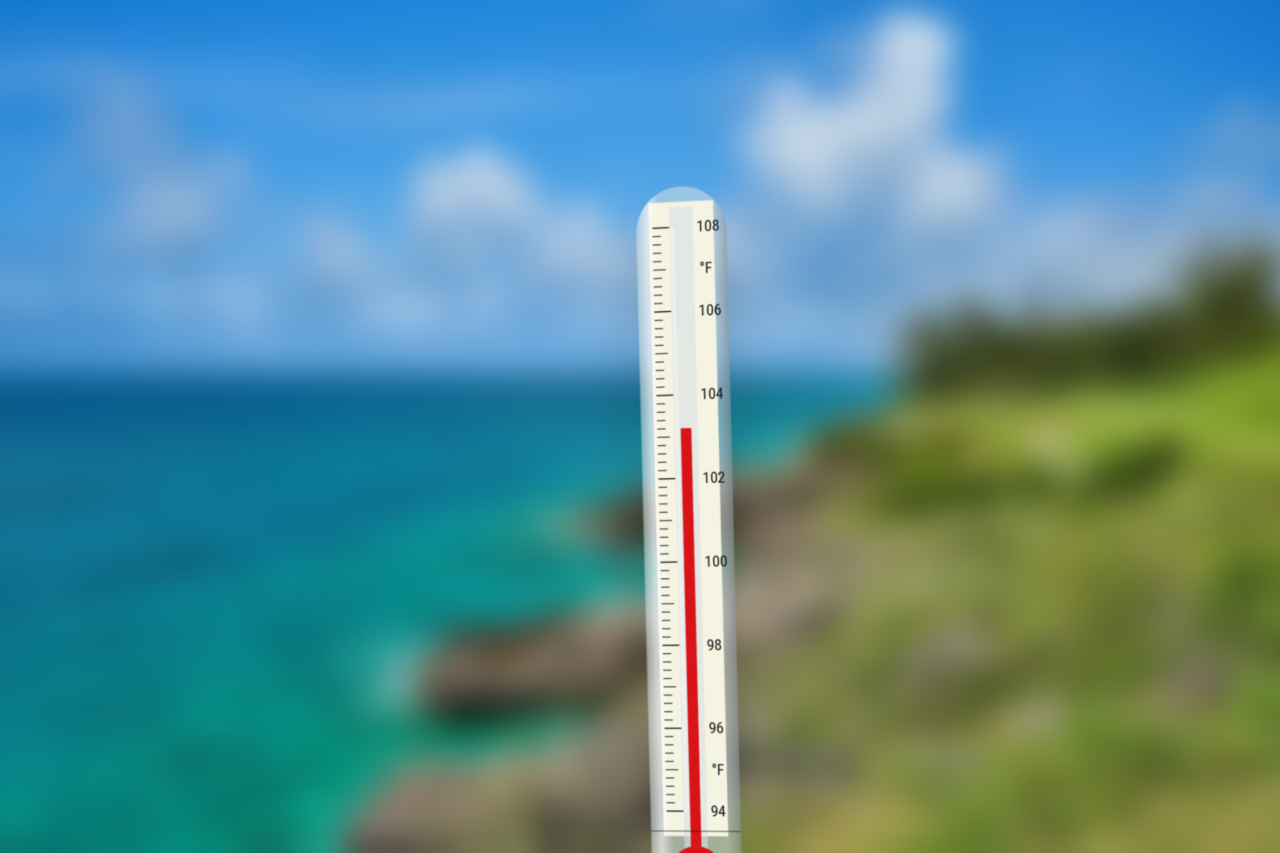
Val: 103.2 °F
